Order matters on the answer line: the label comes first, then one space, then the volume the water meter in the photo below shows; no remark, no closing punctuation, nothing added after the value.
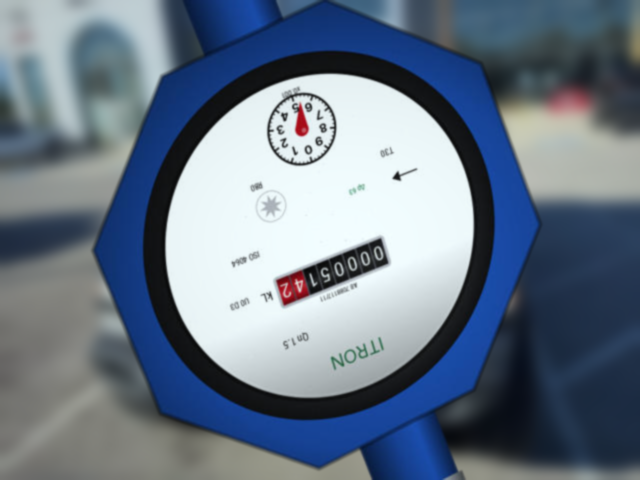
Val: 51.425 kL
